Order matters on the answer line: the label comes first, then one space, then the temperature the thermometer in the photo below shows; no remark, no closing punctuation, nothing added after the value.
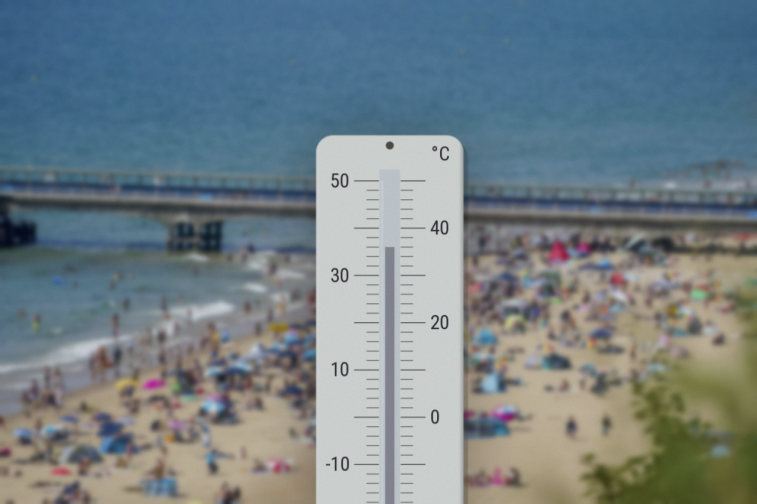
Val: 36 °C
